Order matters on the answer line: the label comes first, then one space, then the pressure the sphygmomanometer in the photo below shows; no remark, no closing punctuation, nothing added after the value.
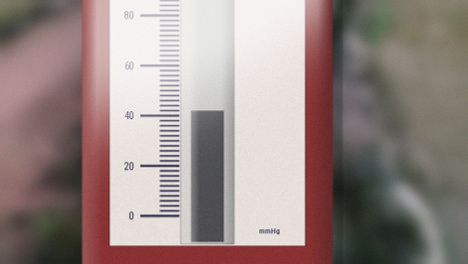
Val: 42 mmHg
